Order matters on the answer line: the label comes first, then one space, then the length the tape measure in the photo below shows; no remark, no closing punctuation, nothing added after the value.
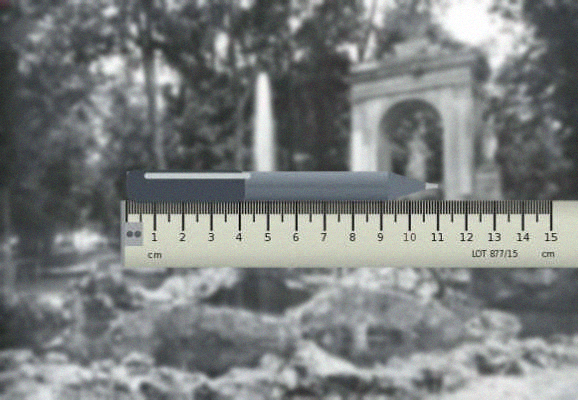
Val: 11 cm
